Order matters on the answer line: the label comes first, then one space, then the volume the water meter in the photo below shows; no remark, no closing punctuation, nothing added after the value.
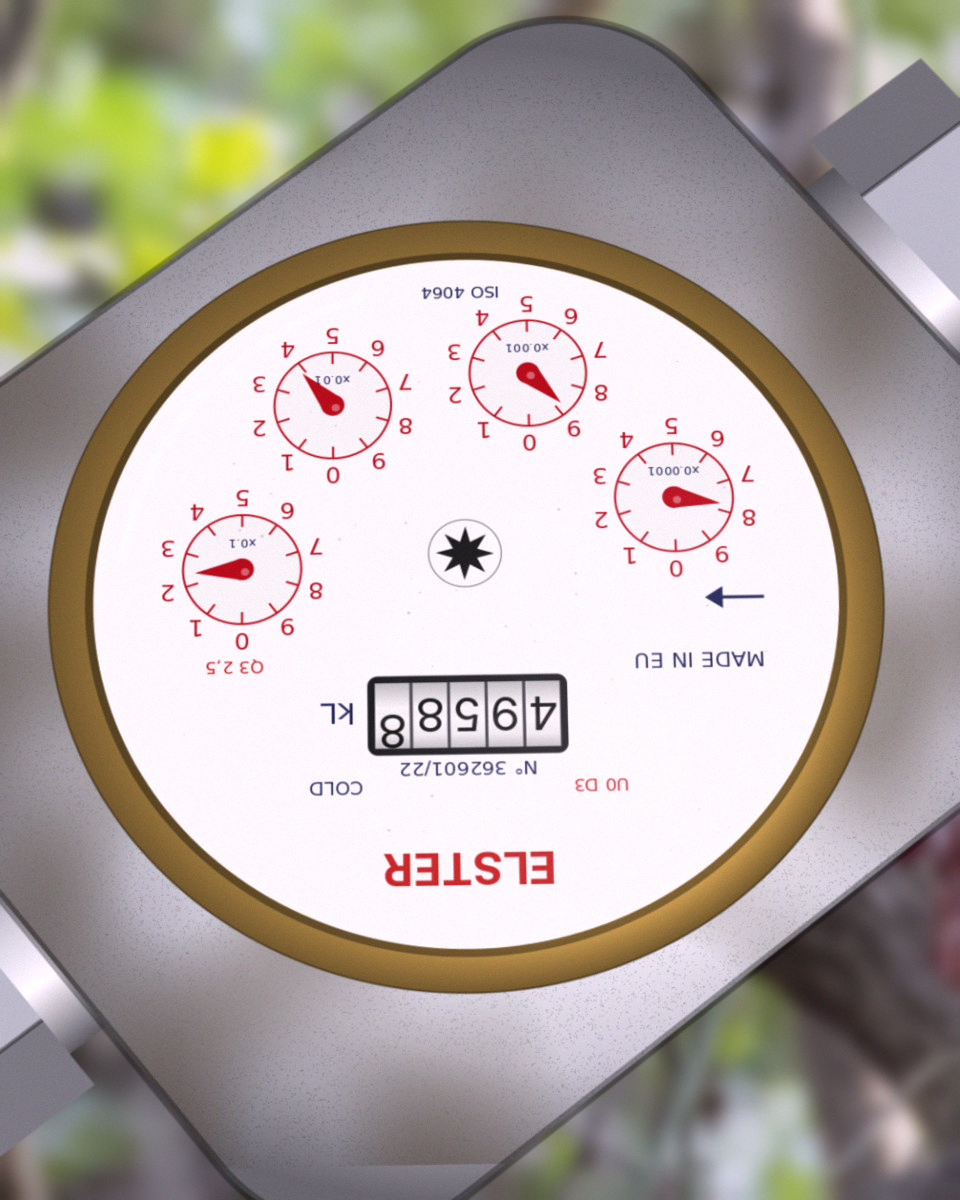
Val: 49588.2387 kL
